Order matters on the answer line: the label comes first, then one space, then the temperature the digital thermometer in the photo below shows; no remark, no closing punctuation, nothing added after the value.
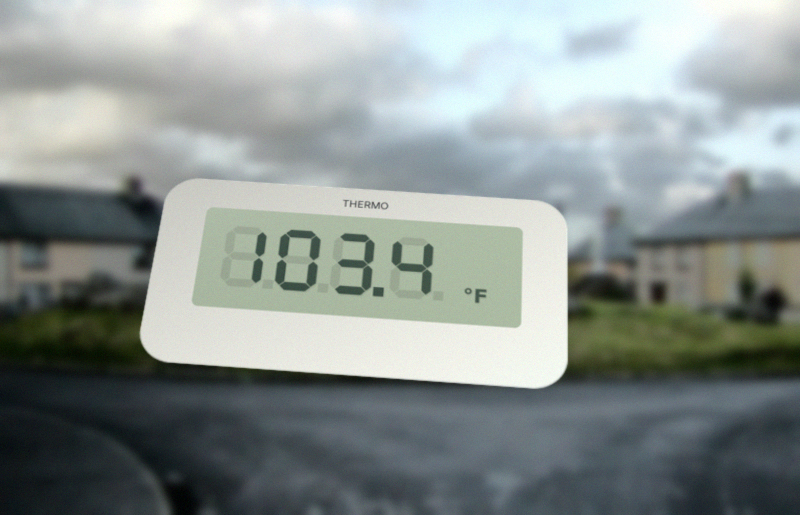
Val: 103.4 °F
